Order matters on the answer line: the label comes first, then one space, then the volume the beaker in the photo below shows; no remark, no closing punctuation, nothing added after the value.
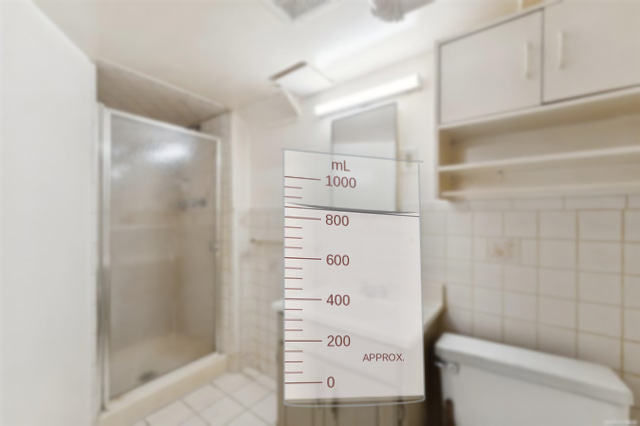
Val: 850 mL
